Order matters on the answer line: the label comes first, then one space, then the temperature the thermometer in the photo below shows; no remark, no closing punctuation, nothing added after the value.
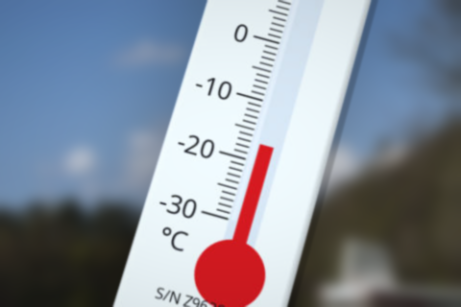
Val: -17 °C
